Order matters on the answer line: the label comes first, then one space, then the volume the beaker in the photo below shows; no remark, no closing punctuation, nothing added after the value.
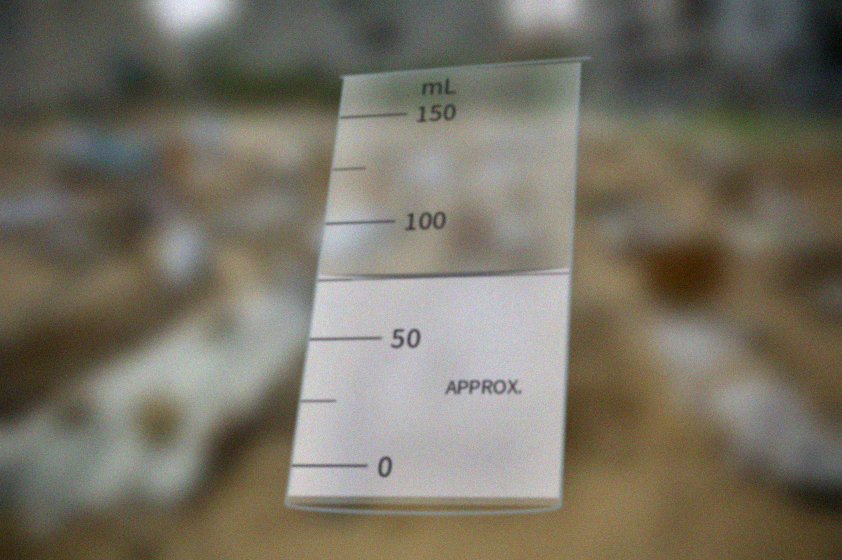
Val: 75 mL
